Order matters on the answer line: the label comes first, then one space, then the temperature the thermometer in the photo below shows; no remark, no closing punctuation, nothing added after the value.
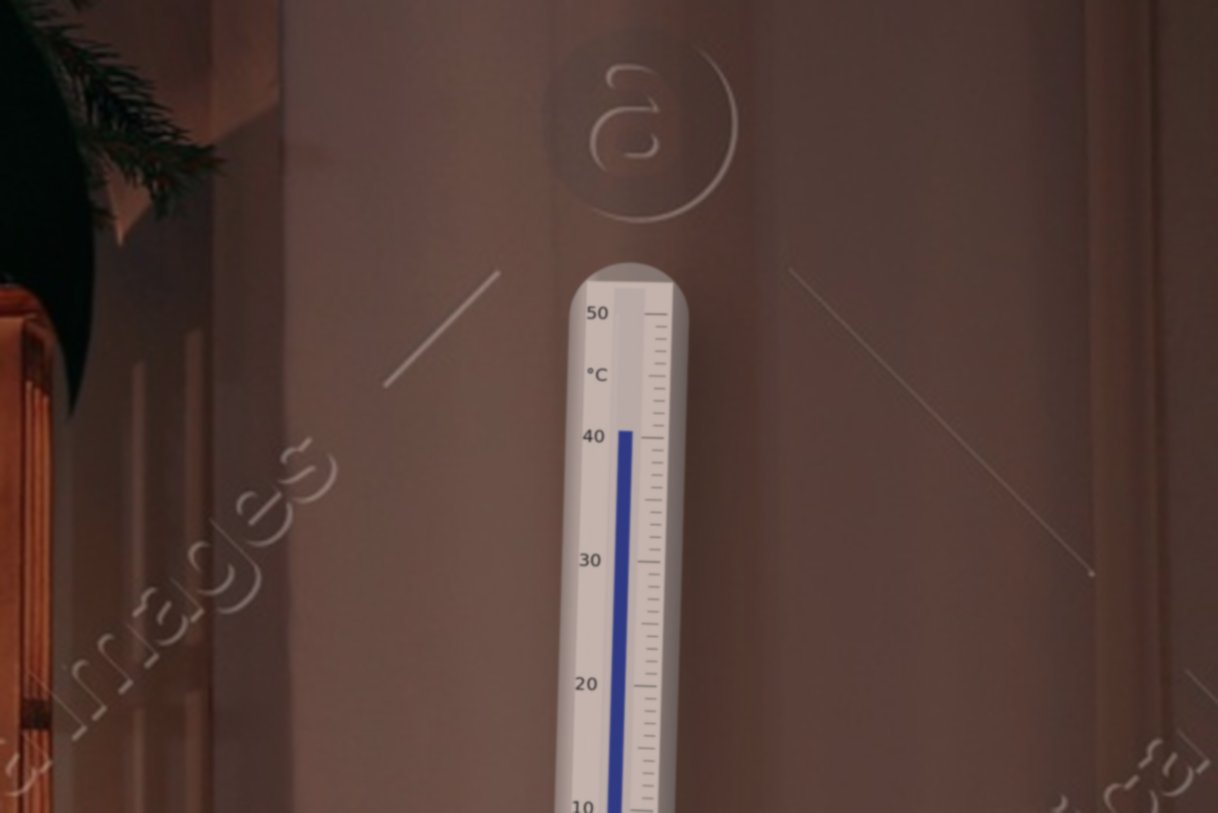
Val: 40.5 °C
